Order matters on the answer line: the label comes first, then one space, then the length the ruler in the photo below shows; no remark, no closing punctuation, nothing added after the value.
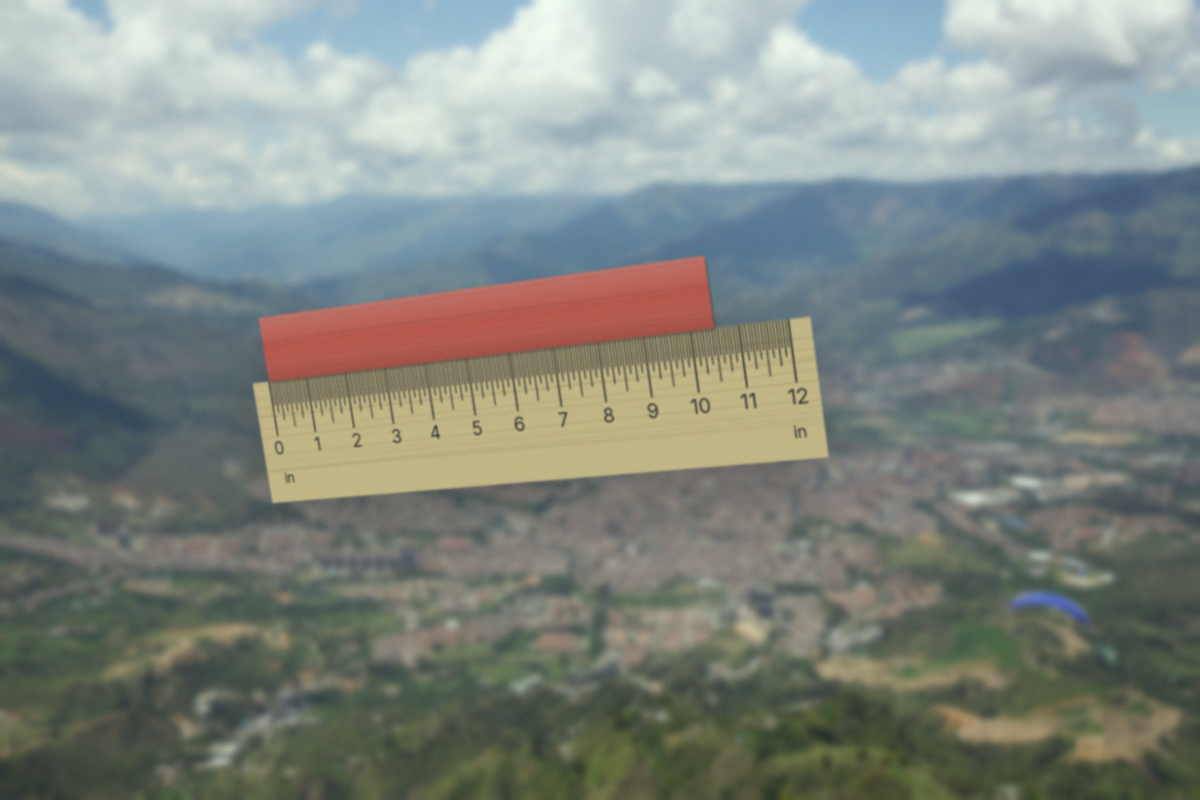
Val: 10.5 in
